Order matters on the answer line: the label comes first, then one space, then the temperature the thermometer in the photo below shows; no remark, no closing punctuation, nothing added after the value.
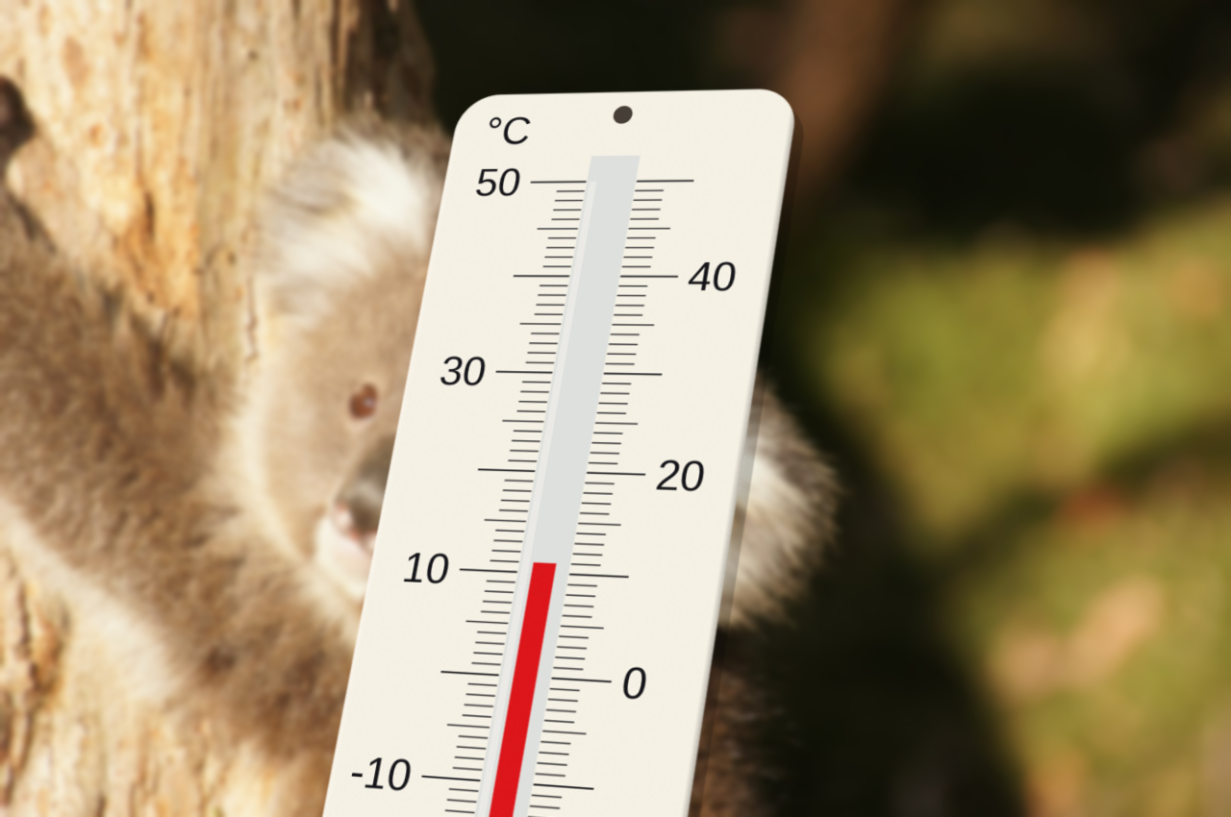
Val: 11 °C
